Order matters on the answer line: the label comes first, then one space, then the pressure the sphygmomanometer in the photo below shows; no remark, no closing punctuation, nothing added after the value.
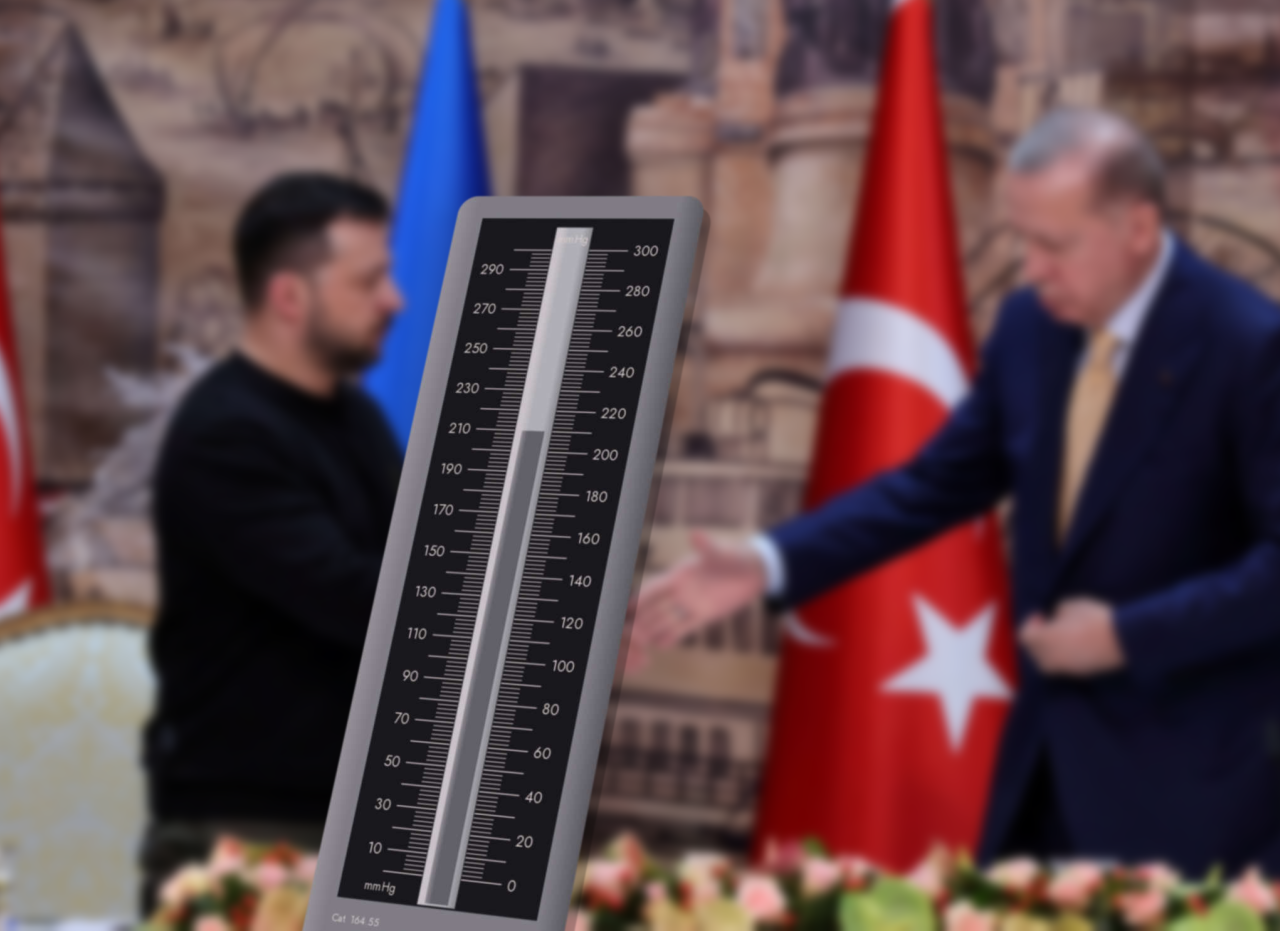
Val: 210 mmHg
